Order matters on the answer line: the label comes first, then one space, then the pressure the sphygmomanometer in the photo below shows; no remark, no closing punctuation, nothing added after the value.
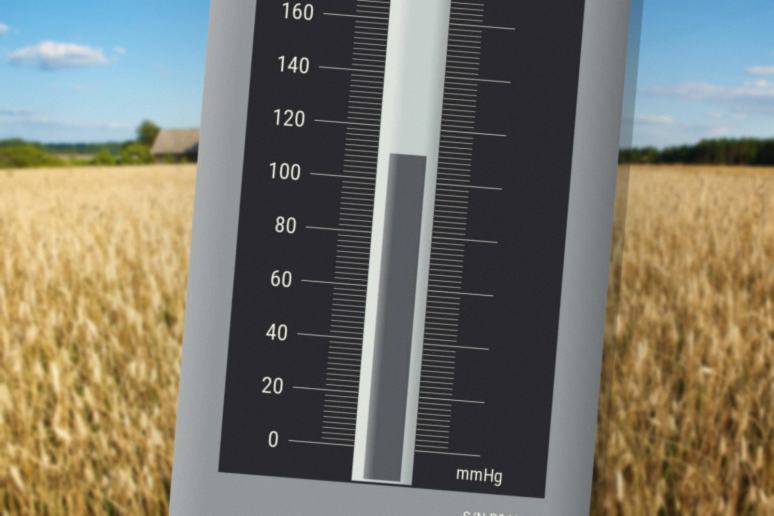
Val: 110 mmHg
